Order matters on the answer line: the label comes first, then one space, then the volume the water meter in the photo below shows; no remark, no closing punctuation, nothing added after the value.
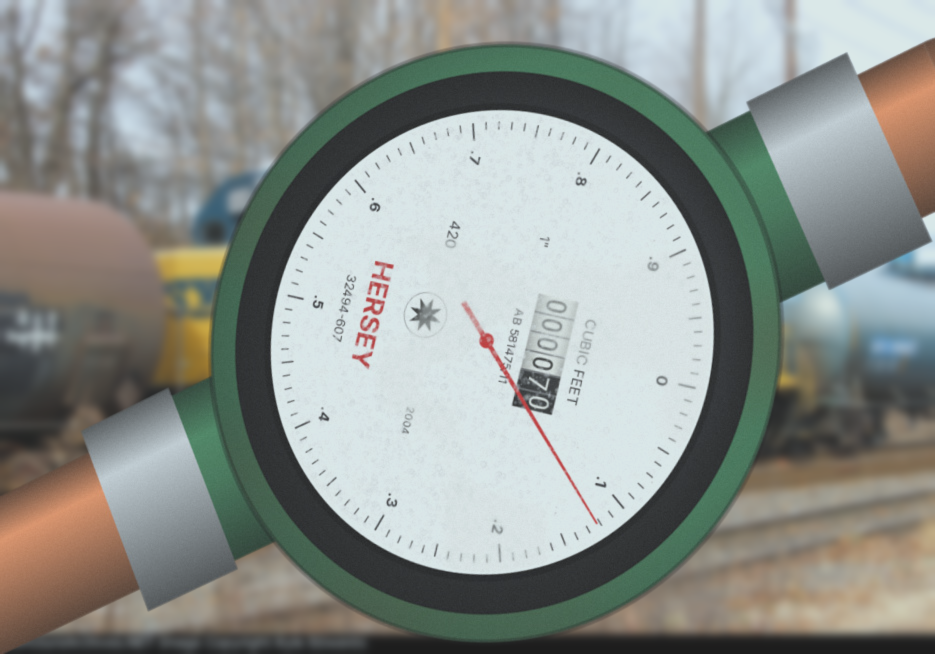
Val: 70.12 ft³
